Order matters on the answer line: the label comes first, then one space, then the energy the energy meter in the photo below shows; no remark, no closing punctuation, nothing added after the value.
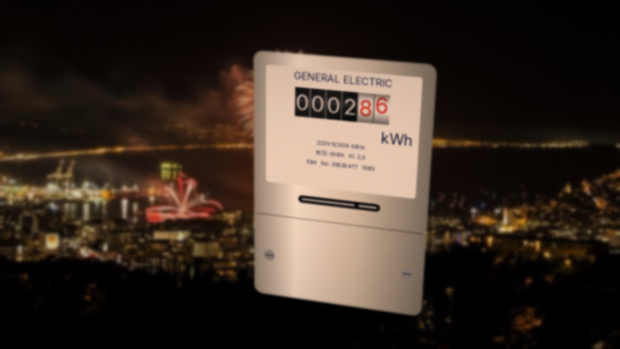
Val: 2.86 kWh
